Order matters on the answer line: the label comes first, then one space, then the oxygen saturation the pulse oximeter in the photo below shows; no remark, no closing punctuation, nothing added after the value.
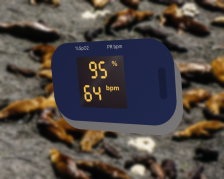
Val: 95 %
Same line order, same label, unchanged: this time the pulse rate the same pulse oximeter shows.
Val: 64 bpm
